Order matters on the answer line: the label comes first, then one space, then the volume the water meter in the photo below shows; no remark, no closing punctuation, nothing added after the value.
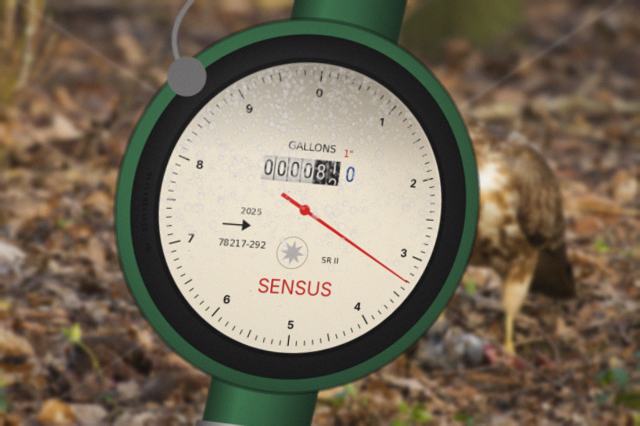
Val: 813.3 gal
